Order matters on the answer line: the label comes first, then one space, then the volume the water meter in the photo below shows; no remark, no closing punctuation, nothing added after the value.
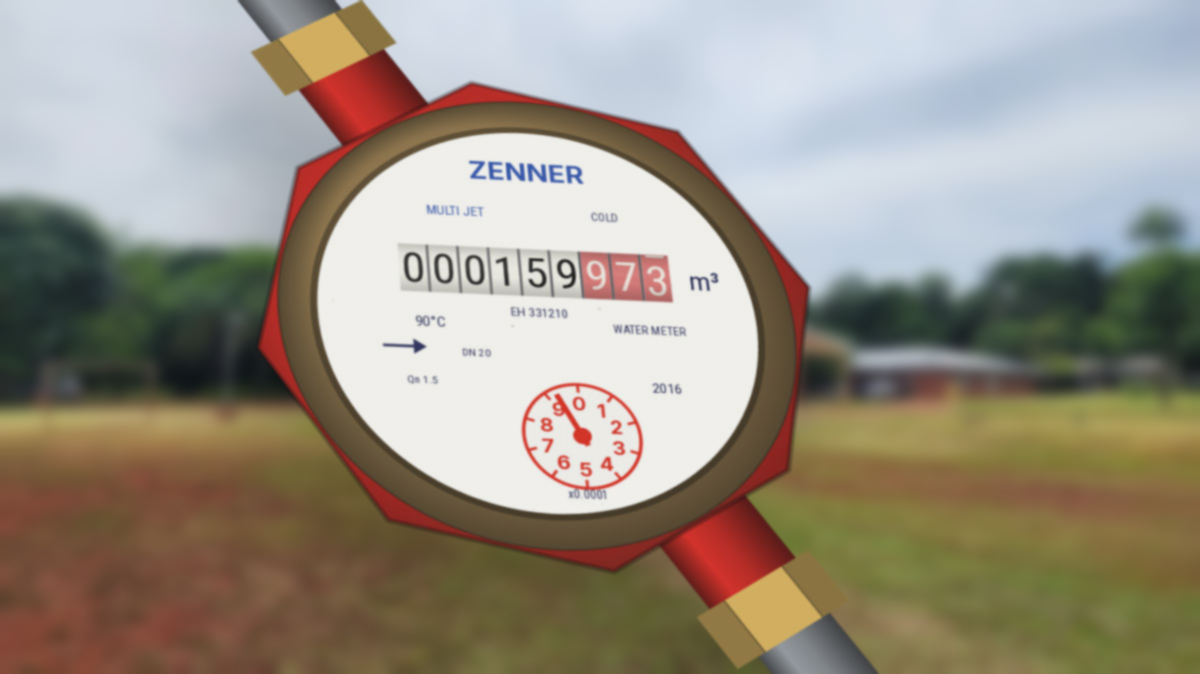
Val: 159.9729 m³
